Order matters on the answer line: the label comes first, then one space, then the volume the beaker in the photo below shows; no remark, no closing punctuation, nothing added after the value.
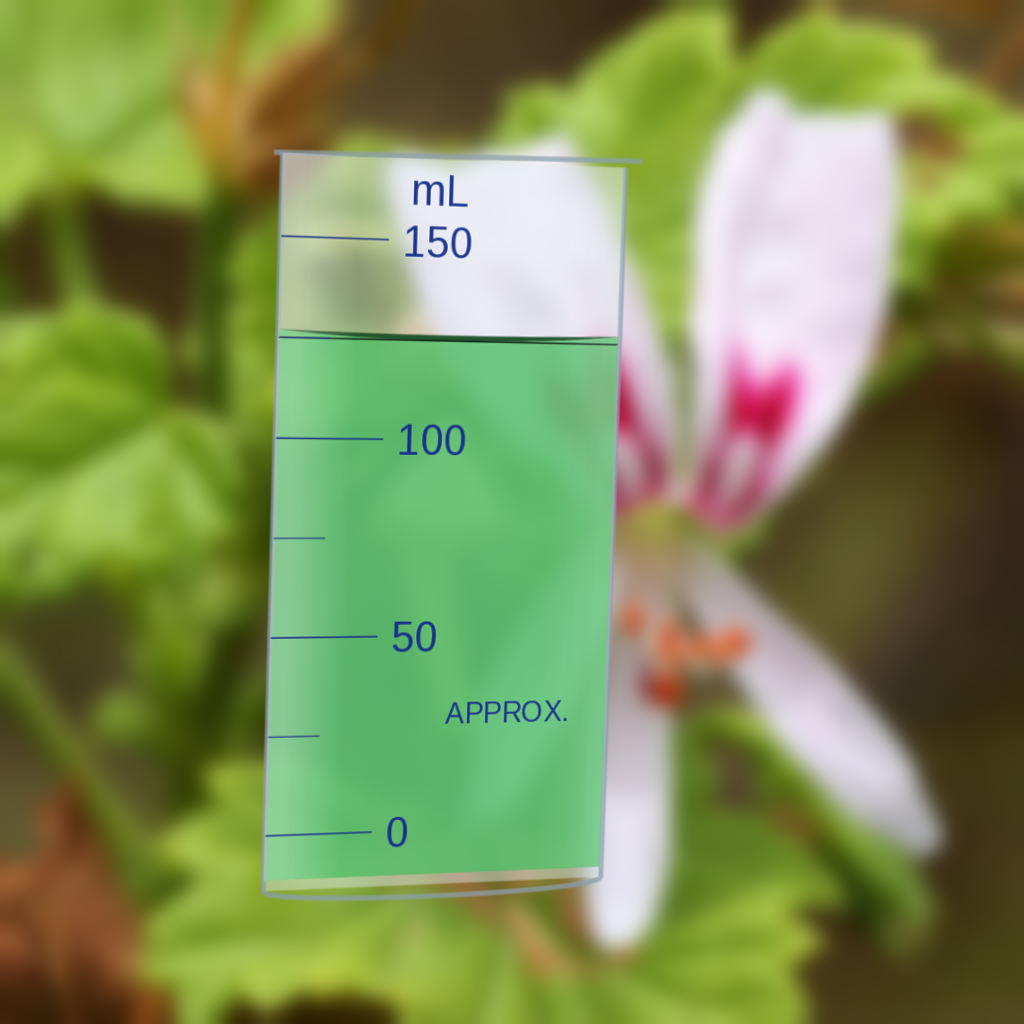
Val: 125 mL
